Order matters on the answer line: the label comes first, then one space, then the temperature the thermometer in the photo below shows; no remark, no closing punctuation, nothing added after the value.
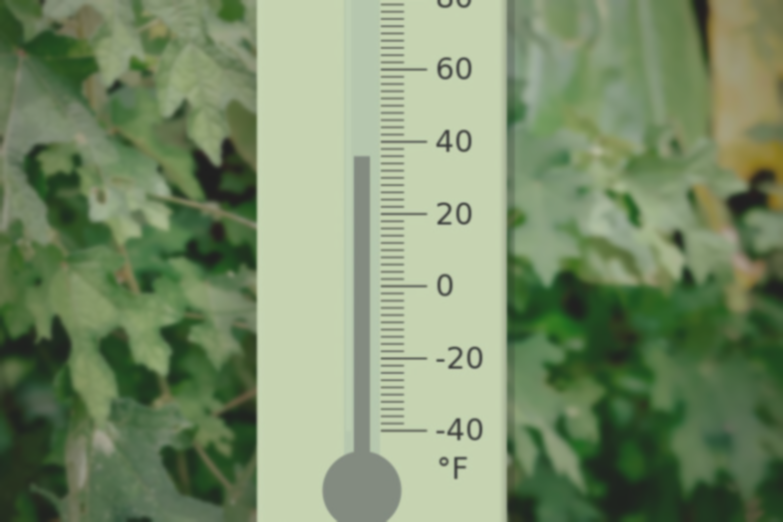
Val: 36 °F
